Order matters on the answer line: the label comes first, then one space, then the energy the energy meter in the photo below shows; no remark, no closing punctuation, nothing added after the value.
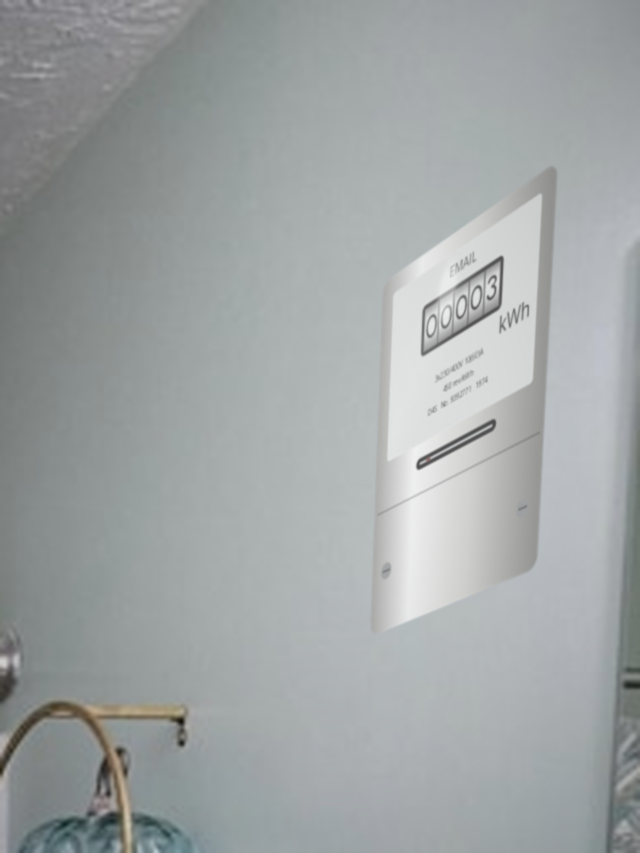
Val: 3 kWh
